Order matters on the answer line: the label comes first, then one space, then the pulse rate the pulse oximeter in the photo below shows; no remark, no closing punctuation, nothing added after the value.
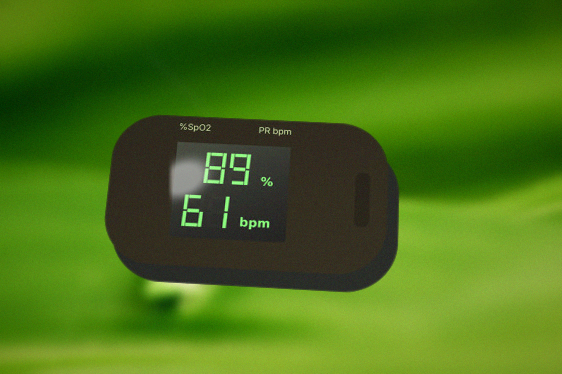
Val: 61 bpm
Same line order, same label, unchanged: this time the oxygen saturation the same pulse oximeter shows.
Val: 89 %
